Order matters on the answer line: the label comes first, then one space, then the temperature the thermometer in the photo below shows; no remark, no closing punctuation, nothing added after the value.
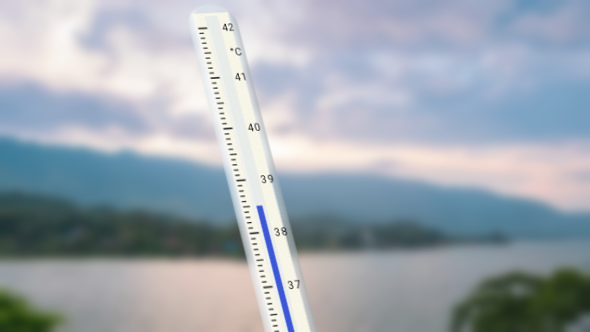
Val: 38.5 °C
